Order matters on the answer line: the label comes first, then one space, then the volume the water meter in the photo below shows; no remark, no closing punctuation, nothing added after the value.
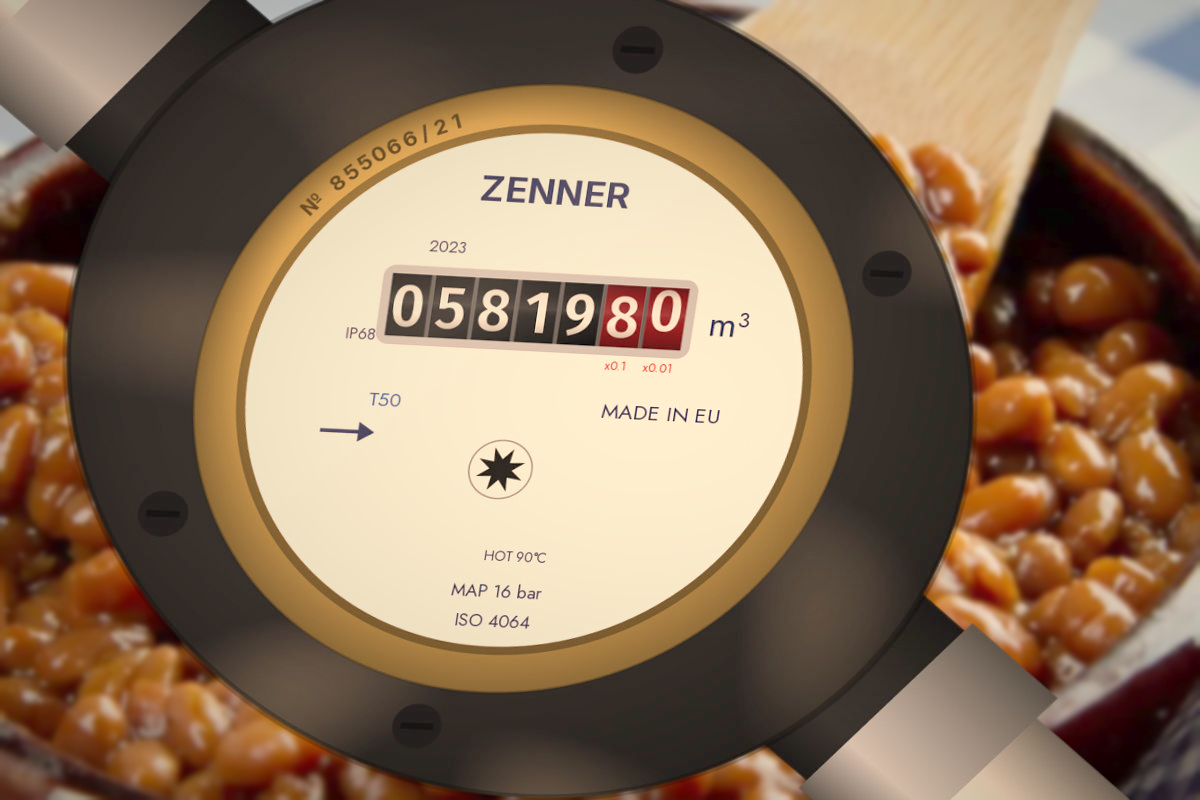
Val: 5819.80 m³
